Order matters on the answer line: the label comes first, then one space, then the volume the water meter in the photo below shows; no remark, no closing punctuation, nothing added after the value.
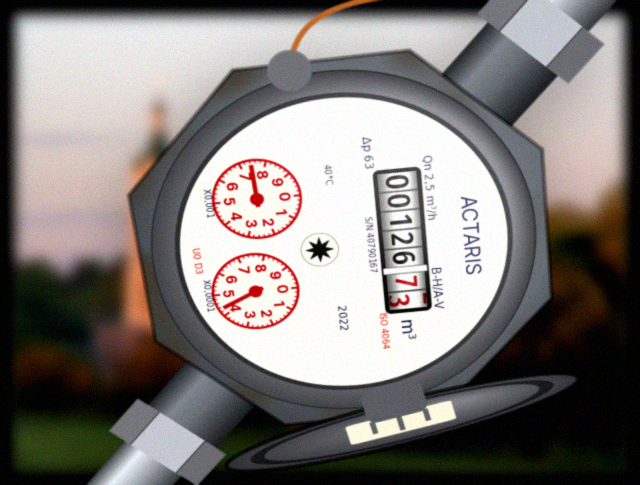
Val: 126.7274 m³
